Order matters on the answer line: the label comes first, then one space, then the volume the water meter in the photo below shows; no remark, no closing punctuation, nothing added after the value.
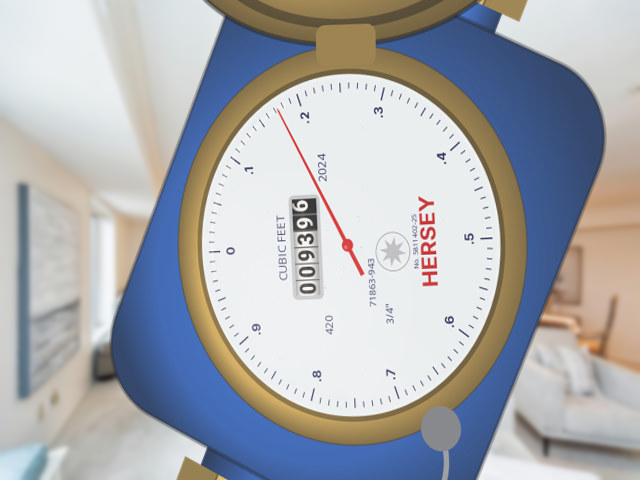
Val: 9396.17 ft³
